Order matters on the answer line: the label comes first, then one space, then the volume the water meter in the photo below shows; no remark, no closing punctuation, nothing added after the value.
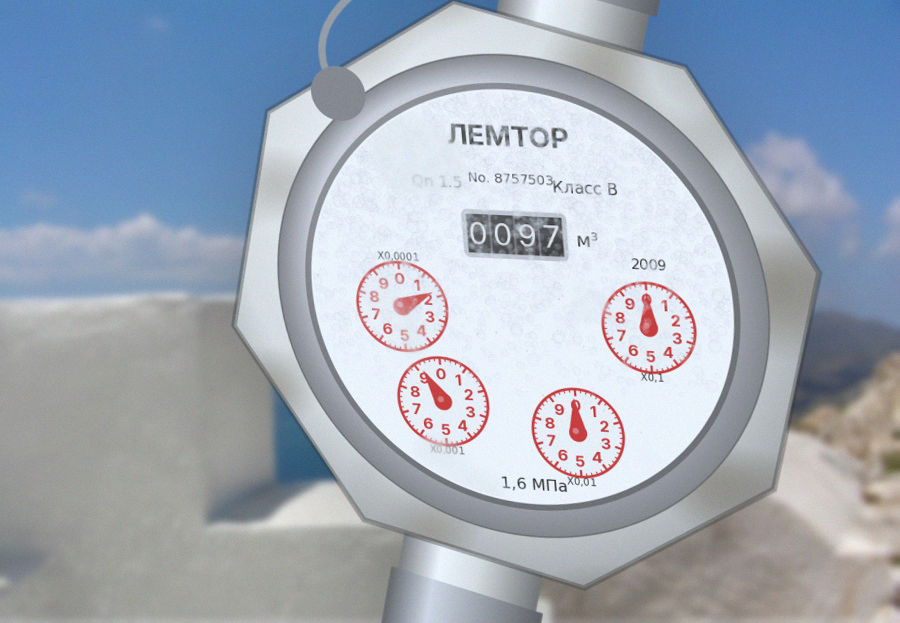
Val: 96.9991 m³
